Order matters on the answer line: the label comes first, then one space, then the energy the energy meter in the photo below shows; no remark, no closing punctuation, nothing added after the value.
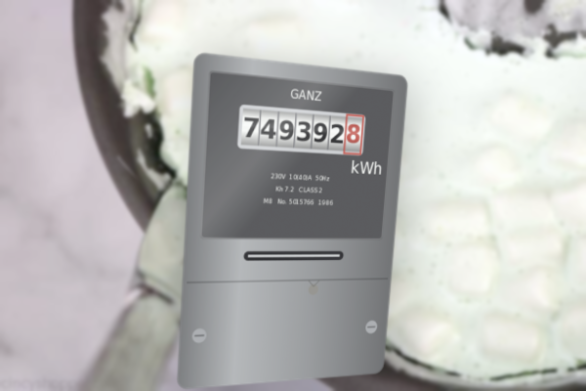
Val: 749392.8 kWh
